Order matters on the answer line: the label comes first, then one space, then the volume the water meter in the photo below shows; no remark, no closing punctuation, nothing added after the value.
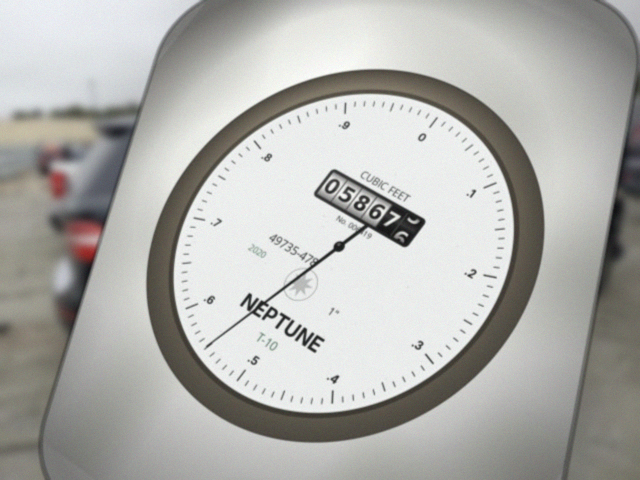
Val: 58675.55 ft³
